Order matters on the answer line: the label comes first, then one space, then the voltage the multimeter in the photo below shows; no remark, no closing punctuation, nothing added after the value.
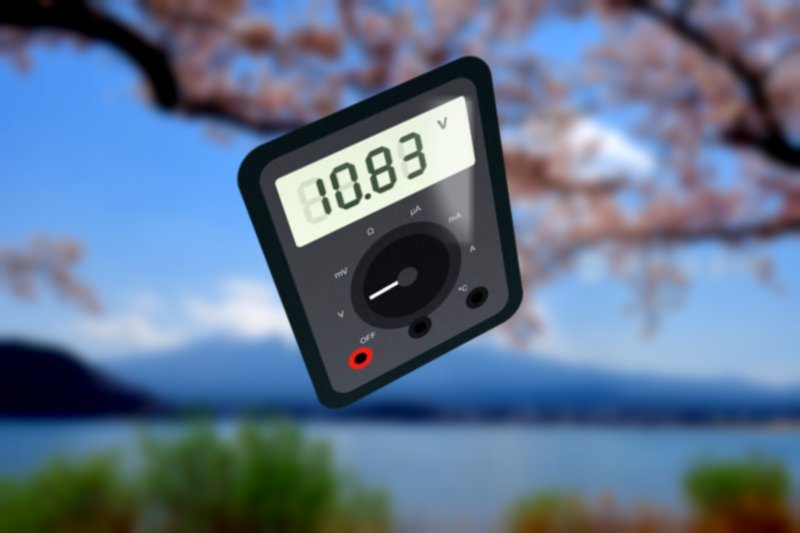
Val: 10.83 V
